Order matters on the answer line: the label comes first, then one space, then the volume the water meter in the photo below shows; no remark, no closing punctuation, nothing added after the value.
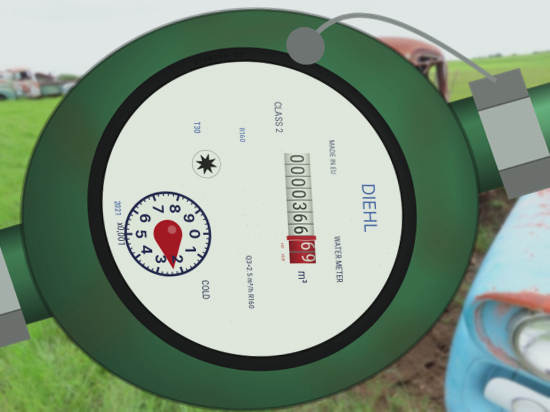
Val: 366.692 m³
